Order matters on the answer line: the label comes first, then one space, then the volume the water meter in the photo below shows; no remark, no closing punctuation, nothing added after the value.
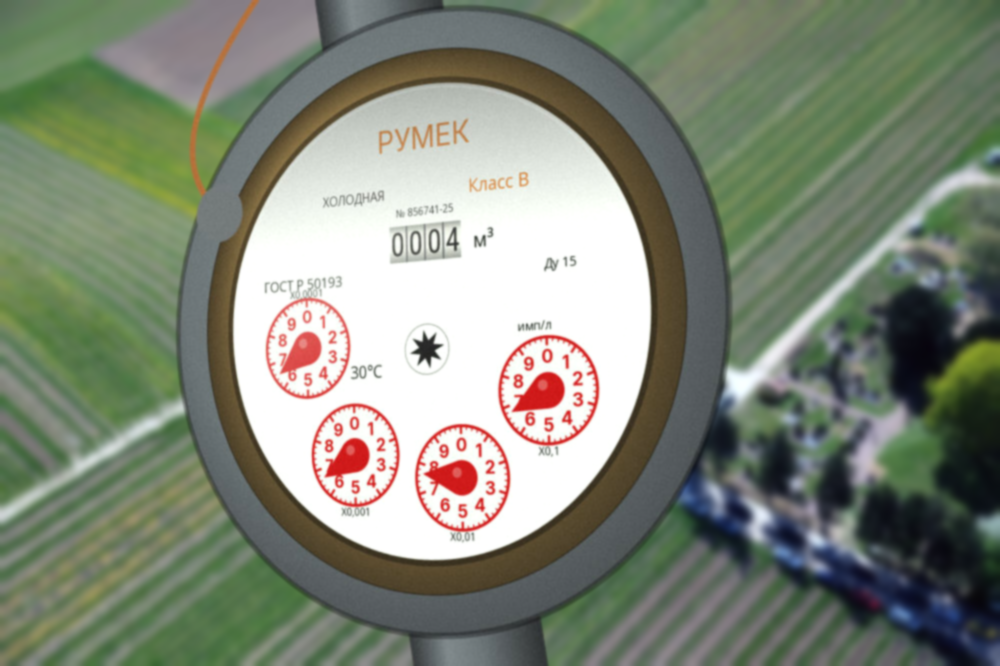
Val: 4.6766 m³
